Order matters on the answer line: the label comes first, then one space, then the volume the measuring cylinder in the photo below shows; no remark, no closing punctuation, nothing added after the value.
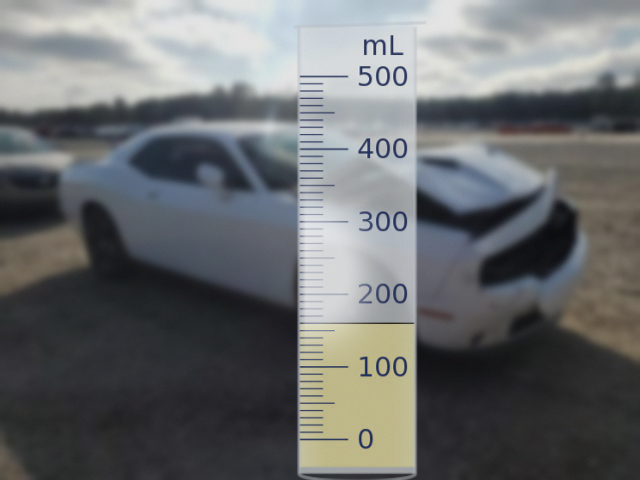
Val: 160 mL
